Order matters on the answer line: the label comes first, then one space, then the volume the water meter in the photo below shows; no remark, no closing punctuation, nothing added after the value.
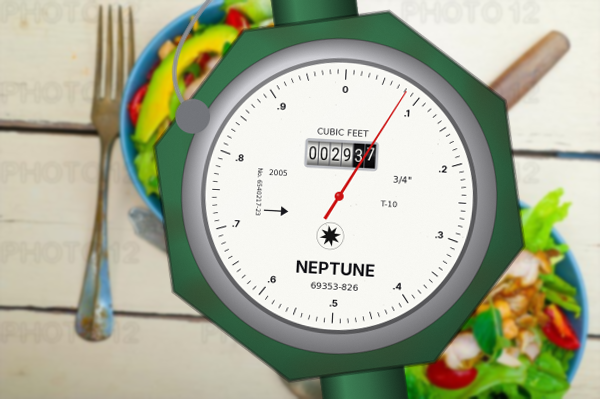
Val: 2937.08 ft³
